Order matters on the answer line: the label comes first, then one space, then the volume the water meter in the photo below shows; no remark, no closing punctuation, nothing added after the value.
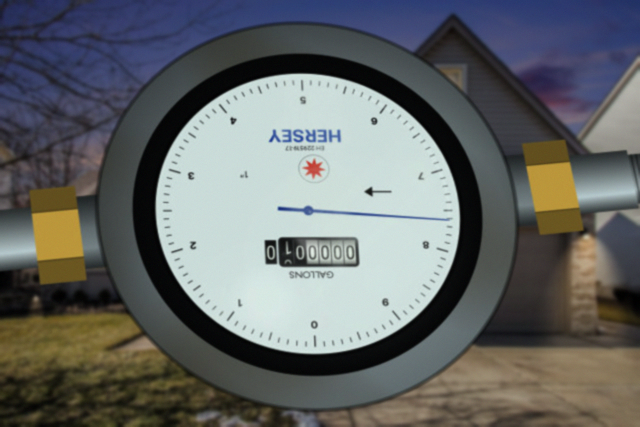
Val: 7.6 gal
